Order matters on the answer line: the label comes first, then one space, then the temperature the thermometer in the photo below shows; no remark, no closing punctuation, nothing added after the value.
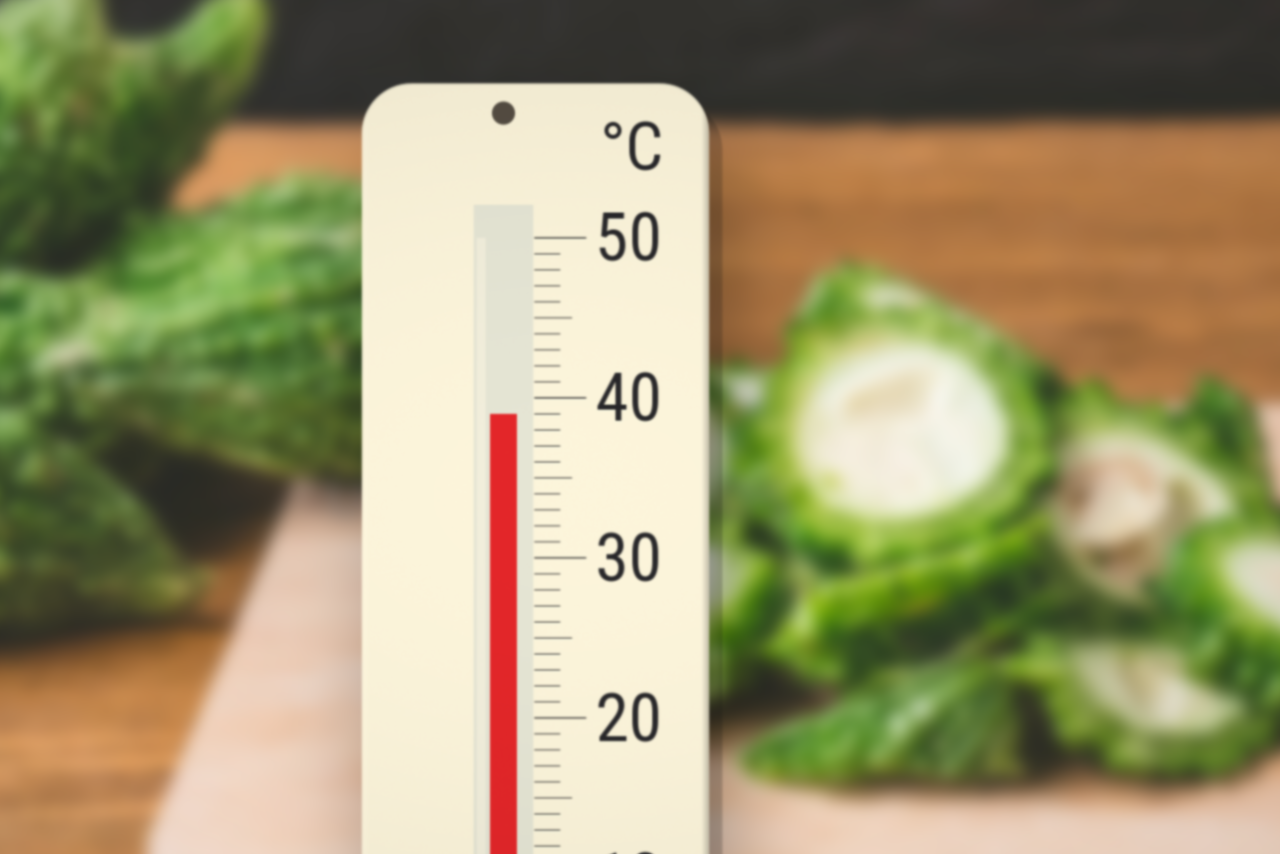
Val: 39 °C
